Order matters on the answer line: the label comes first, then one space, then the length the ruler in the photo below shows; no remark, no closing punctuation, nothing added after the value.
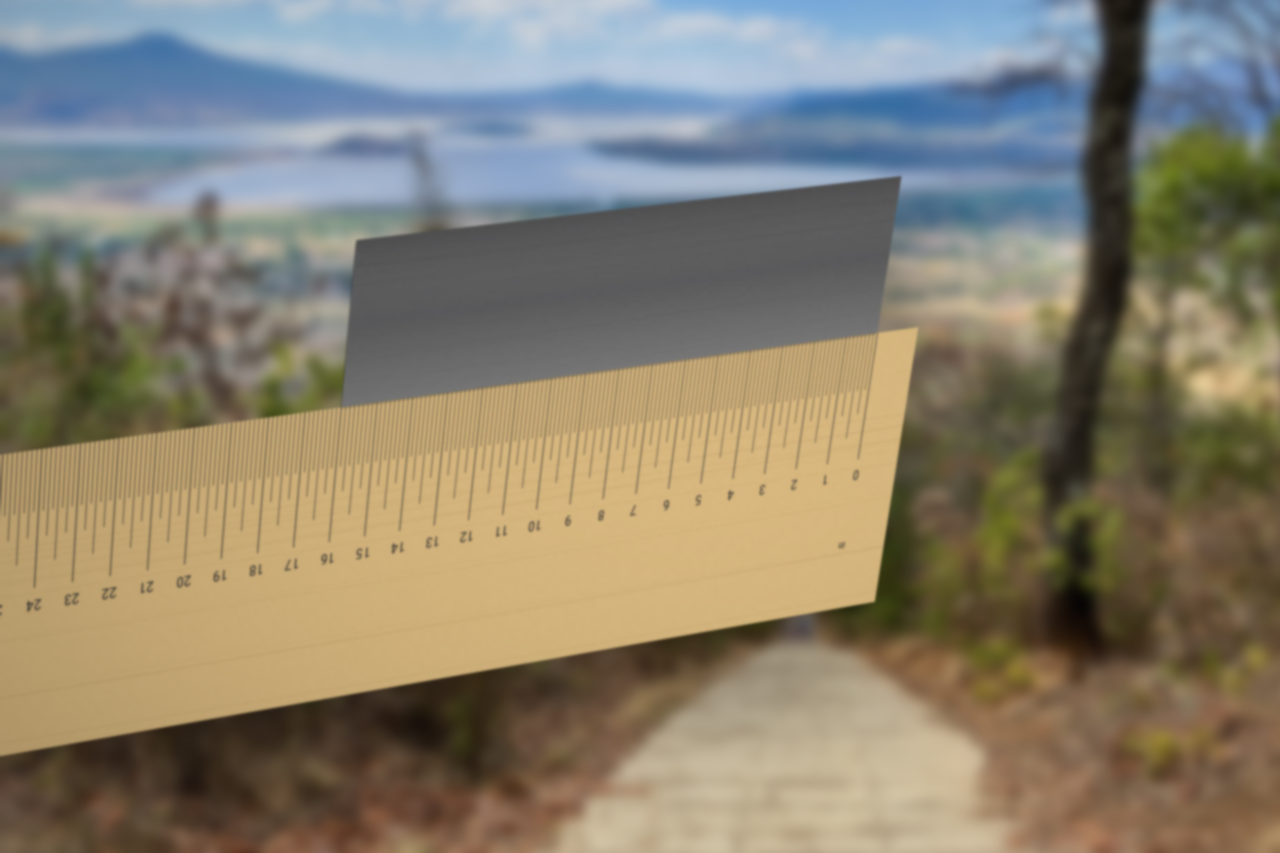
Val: 16 in
